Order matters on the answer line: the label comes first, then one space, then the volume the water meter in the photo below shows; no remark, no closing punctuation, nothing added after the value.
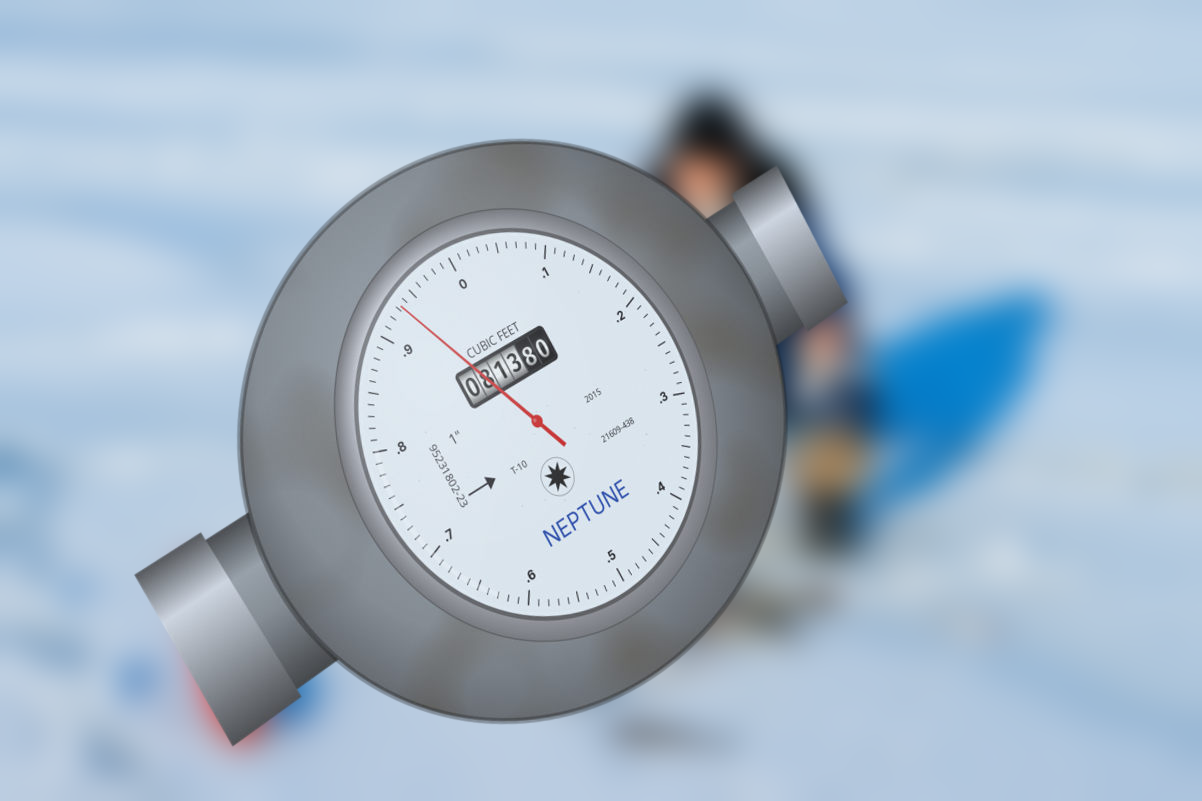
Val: 81379.93 ft³
